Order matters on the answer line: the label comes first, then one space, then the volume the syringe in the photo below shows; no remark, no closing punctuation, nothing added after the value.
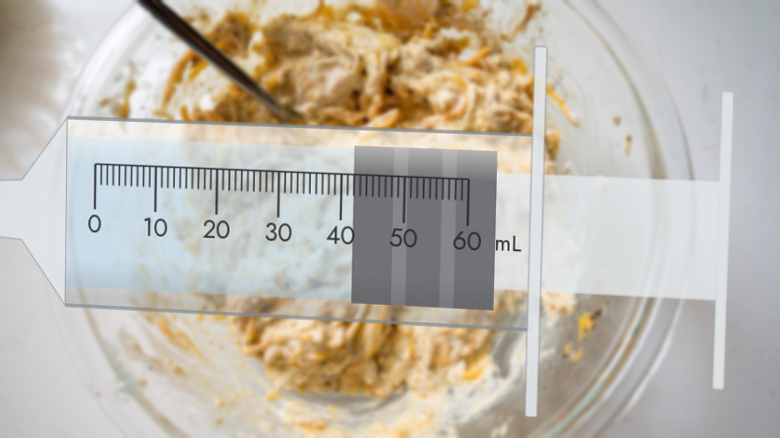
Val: 42 mL
